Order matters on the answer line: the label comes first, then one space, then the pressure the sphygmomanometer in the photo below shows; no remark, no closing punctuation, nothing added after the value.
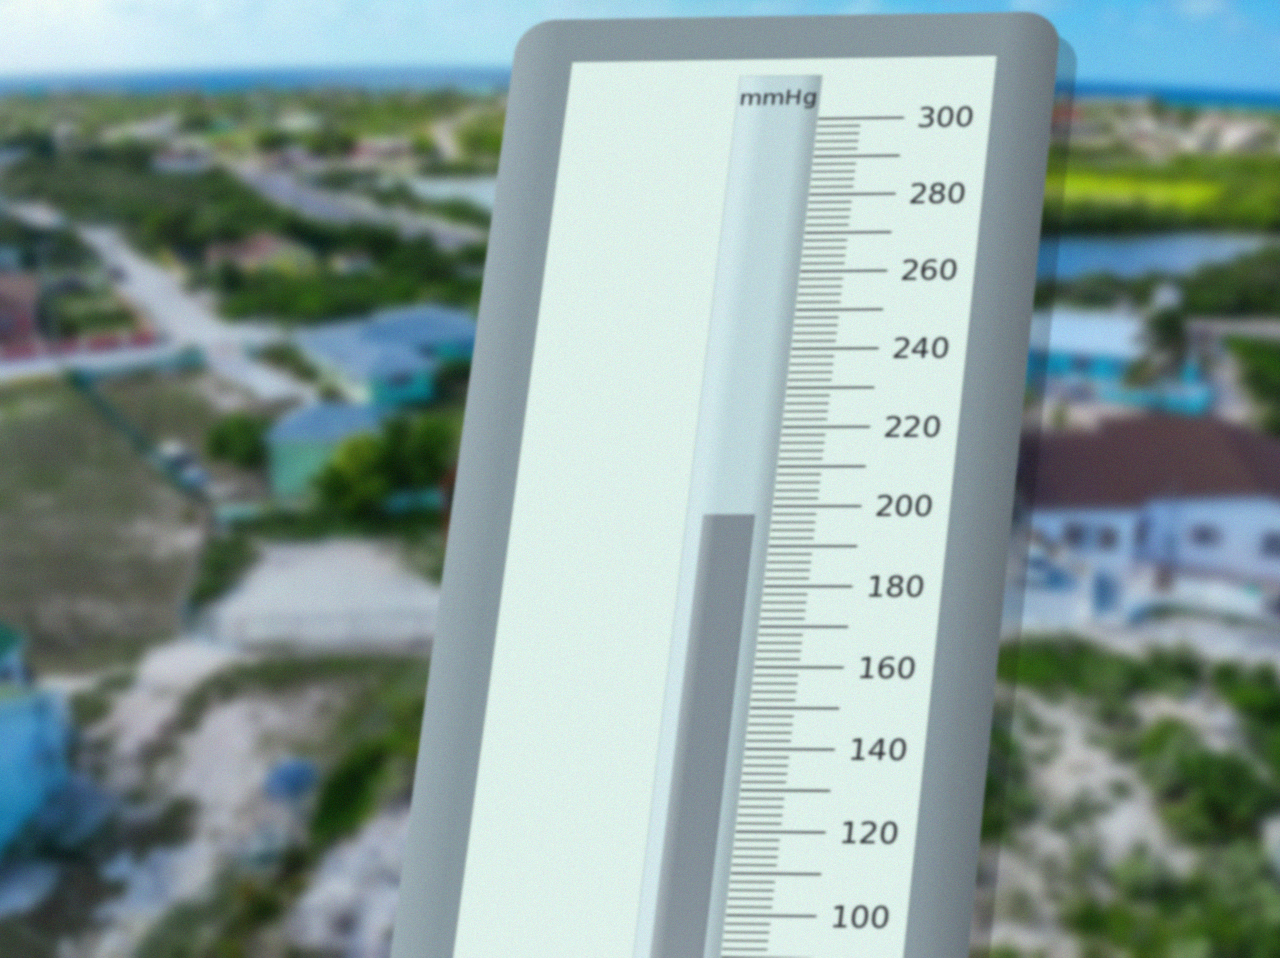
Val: 198 mmHg
